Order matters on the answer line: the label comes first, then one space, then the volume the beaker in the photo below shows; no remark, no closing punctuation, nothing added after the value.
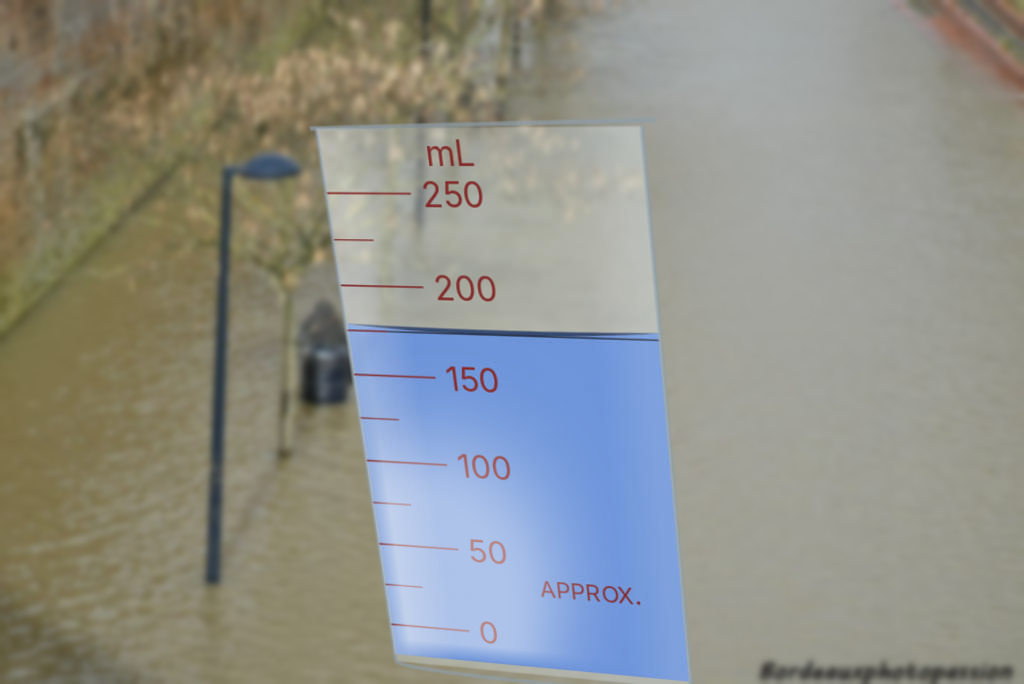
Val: 175 mL
